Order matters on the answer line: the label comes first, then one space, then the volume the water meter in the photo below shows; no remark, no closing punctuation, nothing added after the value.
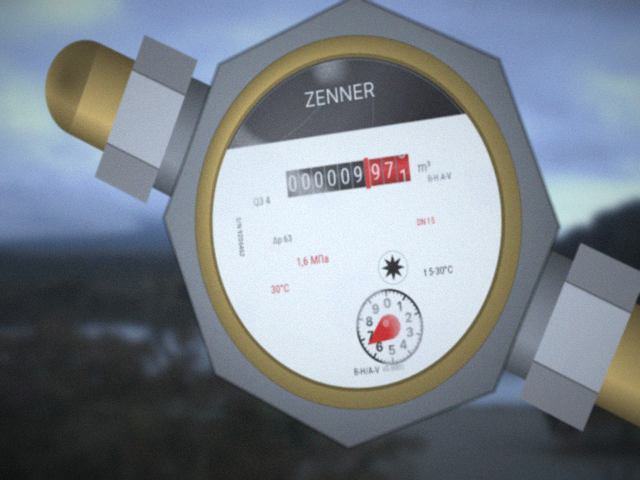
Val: 9.9706 m³
